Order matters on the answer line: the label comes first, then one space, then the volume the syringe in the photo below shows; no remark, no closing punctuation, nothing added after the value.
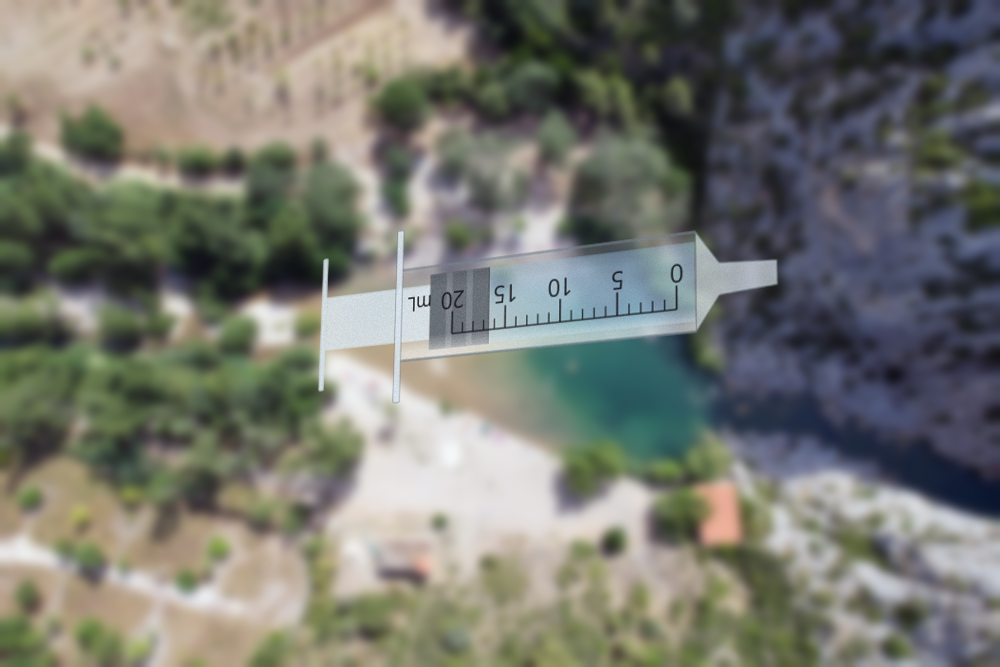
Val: 16.5 mL
